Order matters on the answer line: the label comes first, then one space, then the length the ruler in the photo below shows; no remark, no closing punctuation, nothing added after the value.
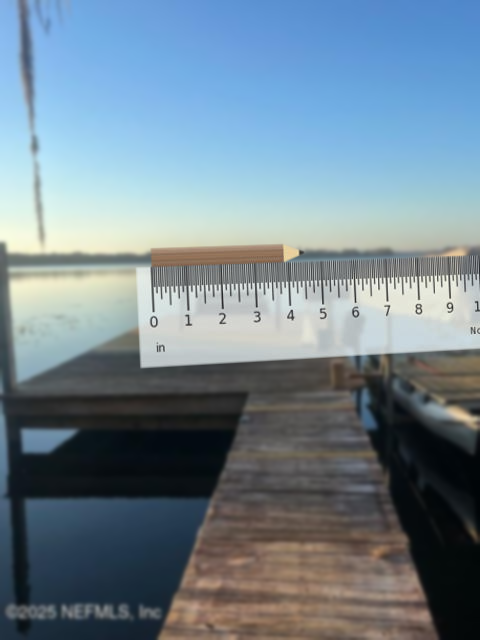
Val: 4.5 in
